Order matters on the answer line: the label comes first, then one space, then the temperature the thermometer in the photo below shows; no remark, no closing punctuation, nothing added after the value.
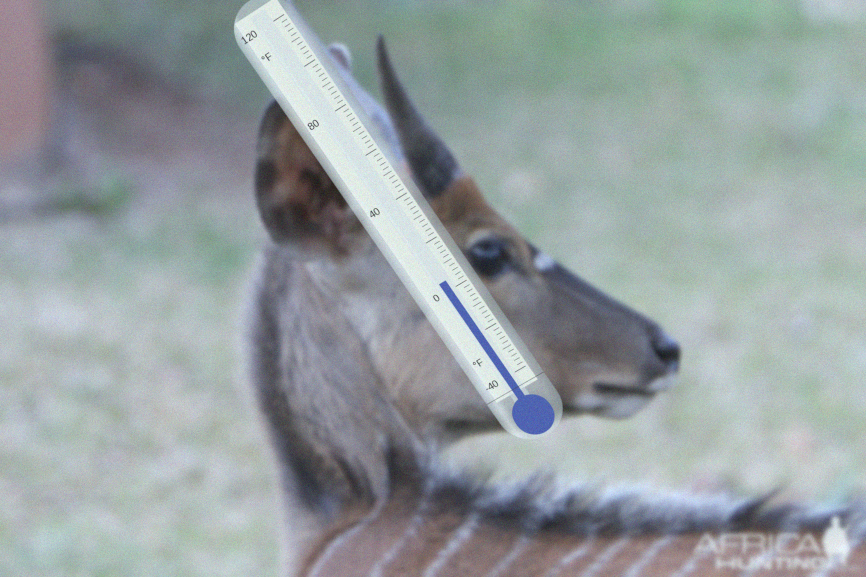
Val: 4 °F
